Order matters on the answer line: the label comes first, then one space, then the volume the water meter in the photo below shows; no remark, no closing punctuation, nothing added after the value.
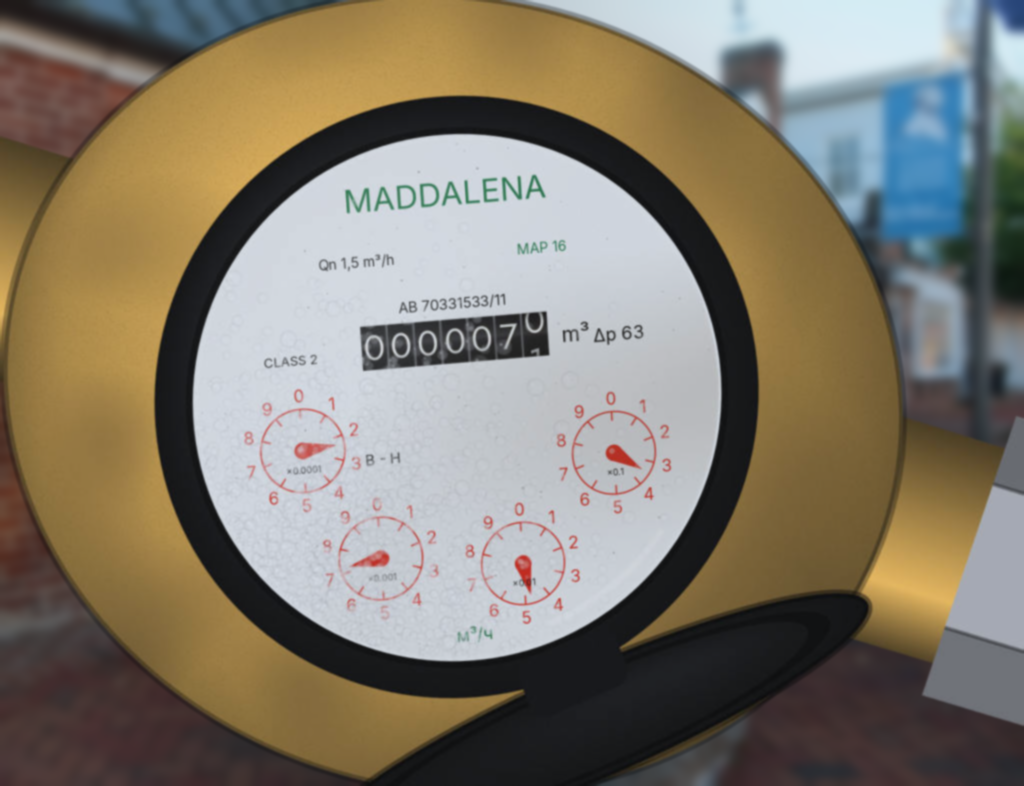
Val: 70.3472 m³
